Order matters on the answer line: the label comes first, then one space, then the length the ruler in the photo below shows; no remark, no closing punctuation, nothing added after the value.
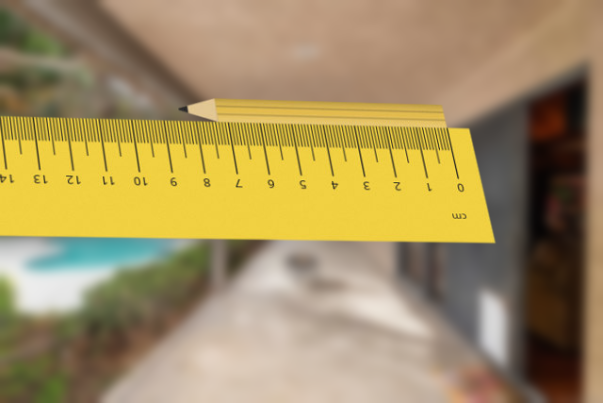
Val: 8.5 cm
